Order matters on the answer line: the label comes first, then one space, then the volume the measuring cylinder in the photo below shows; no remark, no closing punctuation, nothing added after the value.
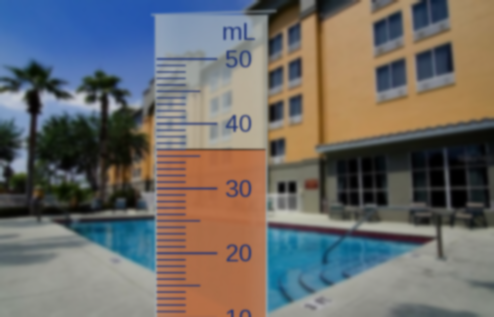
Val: 36 mL
